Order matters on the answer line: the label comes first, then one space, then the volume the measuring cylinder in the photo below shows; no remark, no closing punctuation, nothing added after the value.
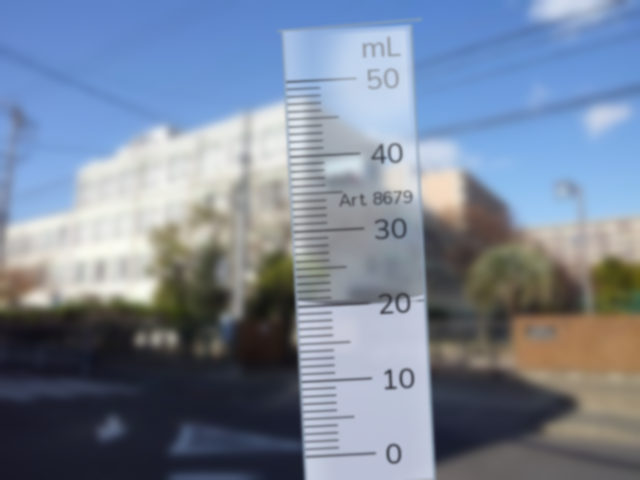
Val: 20 mL
